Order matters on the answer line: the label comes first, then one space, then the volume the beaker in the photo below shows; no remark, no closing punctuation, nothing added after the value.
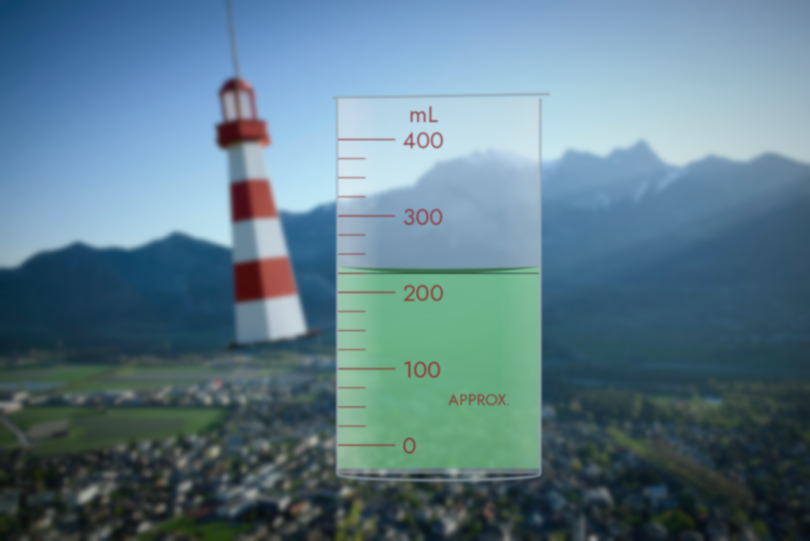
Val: 225 mL
